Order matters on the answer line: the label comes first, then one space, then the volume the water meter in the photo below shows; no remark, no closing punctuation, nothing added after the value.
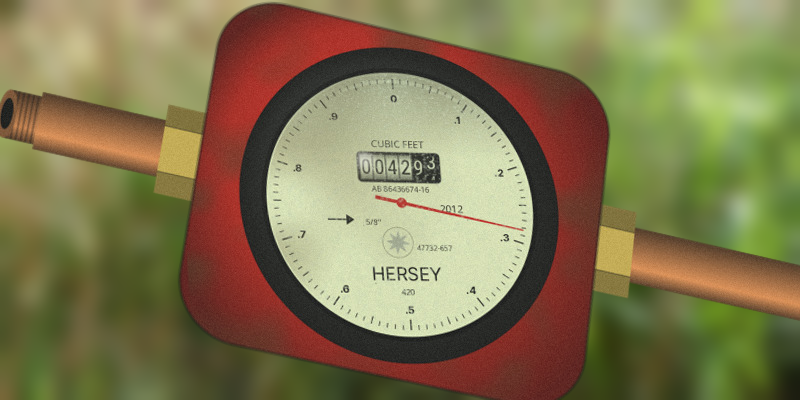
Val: 4293.28 ft³
